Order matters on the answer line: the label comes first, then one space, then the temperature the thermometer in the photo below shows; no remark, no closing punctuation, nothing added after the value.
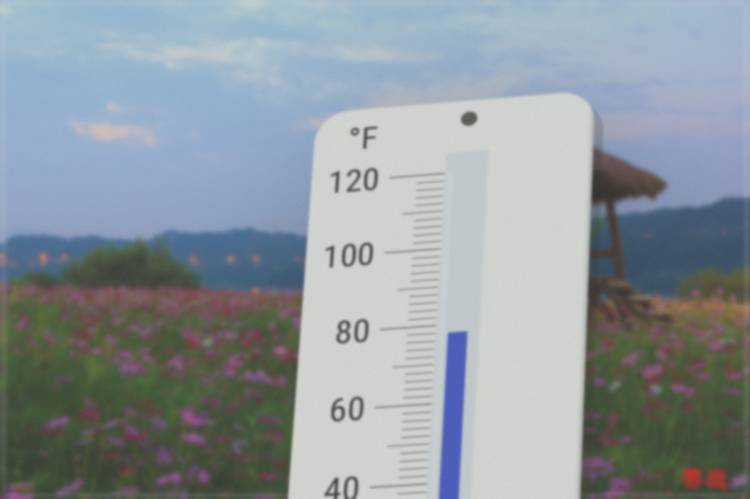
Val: 78 °F
